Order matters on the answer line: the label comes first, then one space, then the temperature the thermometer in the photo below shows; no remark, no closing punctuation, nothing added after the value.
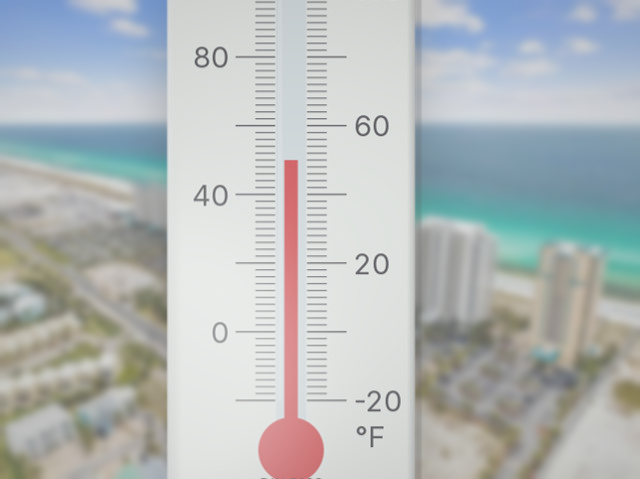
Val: 50 °F
